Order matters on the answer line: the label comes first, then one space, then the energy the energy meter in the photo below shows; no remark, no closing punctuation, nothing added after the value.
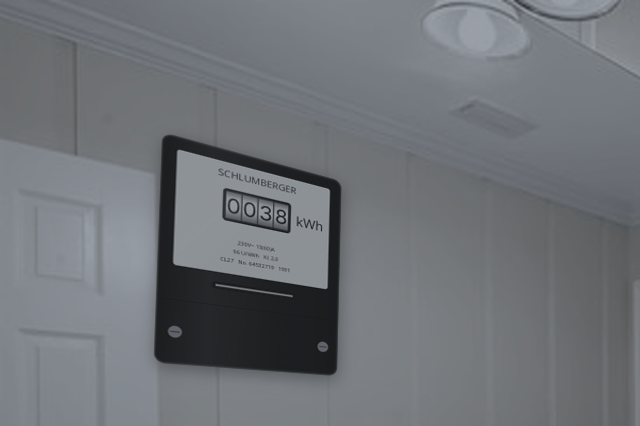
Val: 38 kWh
